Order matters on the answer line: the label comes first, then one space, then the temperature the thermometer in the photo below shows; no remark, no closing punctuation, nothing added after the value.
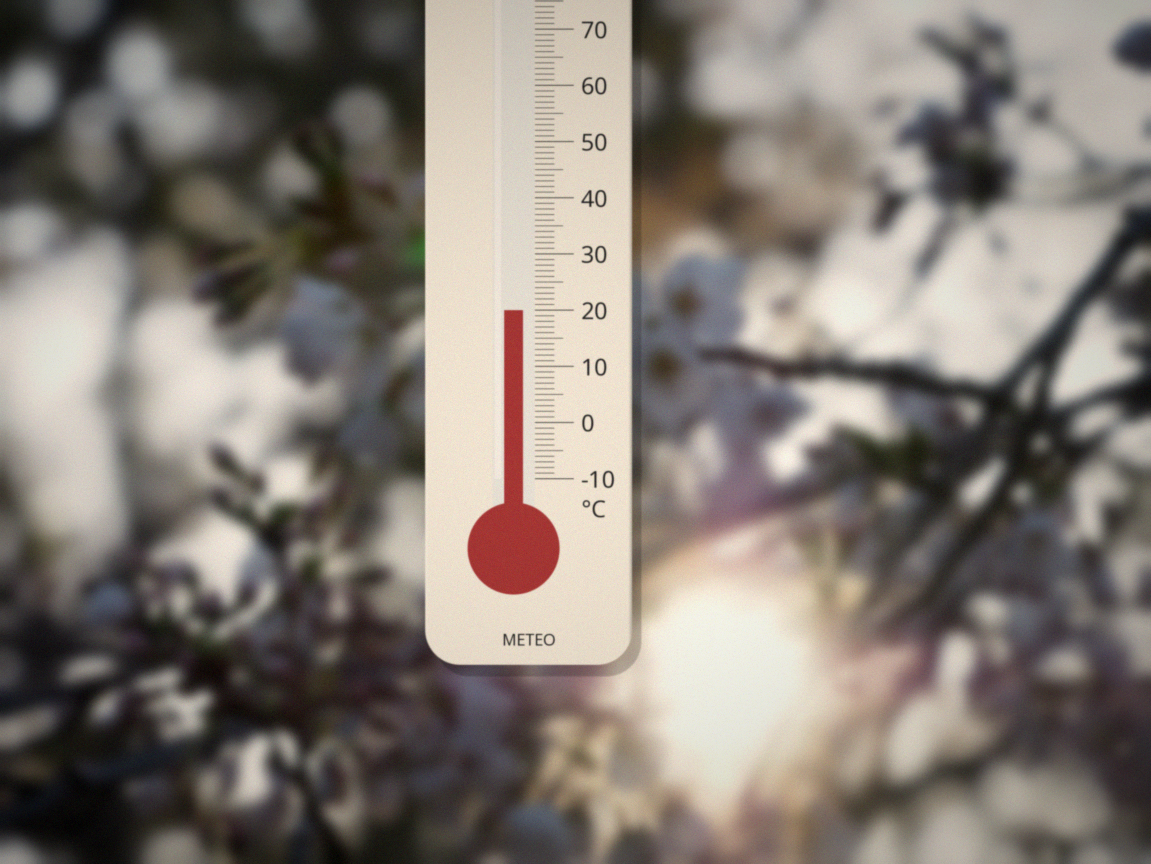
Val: 20 °C
